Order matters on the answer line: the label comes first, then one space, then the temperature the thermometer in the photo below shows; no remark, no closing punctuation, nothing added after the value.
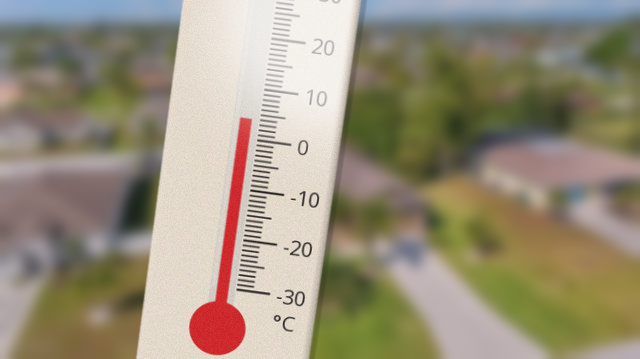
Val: 4 °C
